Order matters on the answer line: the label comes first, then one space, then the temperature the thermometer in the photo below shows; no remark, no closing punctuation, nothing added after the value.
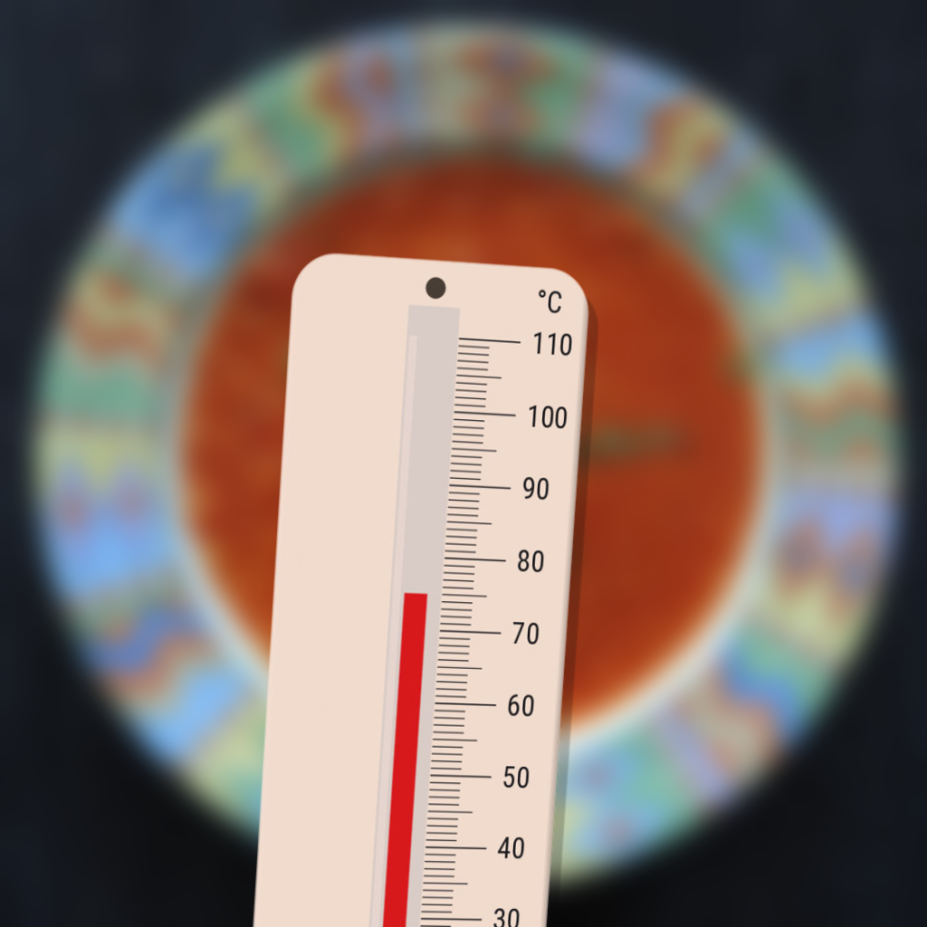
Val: 75 °C
